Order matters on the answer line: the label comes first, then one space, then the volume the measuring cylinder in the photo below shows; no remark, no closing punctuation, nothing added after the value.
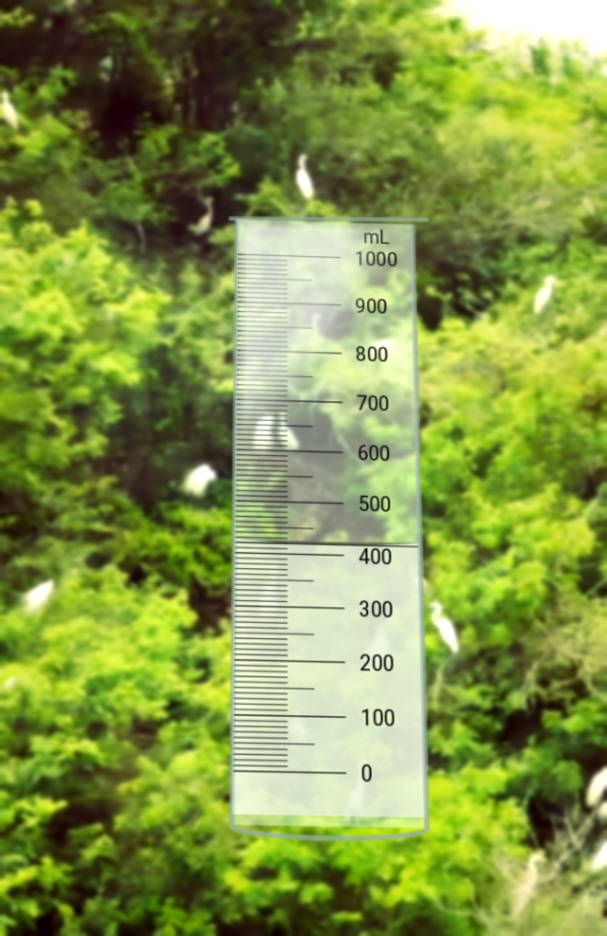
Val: 420 mL
